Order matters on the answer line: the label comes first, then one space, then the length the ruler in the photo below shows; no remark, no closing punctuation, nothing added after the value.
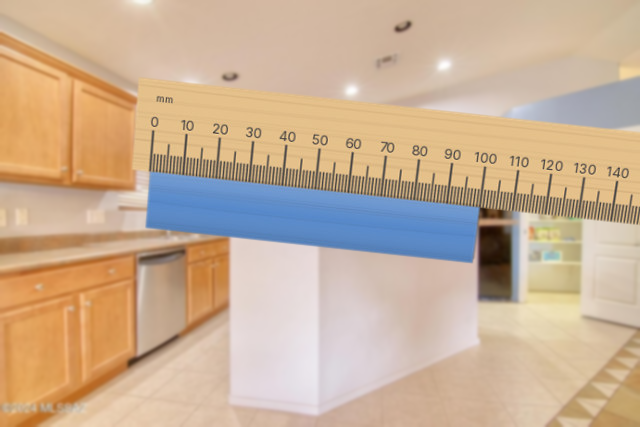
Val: 100 mm
